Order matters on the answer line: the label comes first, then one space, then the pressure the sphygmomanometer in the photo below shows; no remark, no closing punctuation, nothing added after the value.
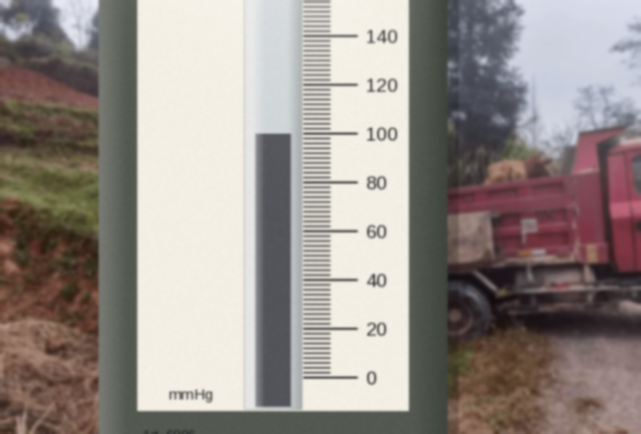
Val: 100 mmHg
